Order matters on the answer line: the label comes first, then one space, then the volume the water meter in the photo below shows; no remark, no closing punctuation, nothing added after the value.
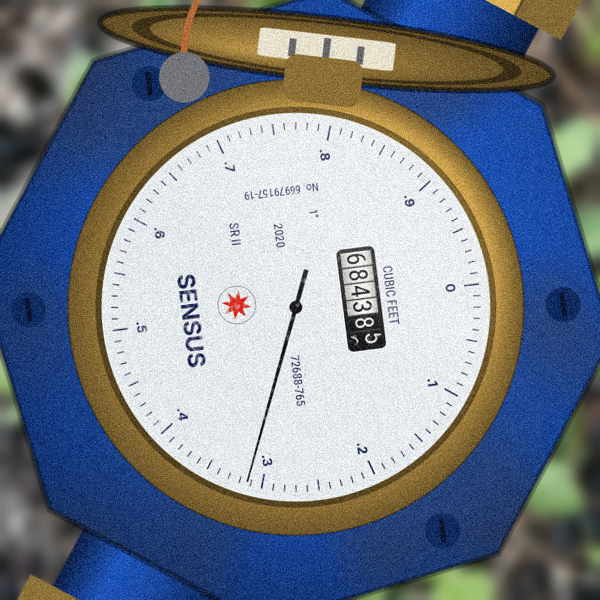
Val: 684385.31 ft³
